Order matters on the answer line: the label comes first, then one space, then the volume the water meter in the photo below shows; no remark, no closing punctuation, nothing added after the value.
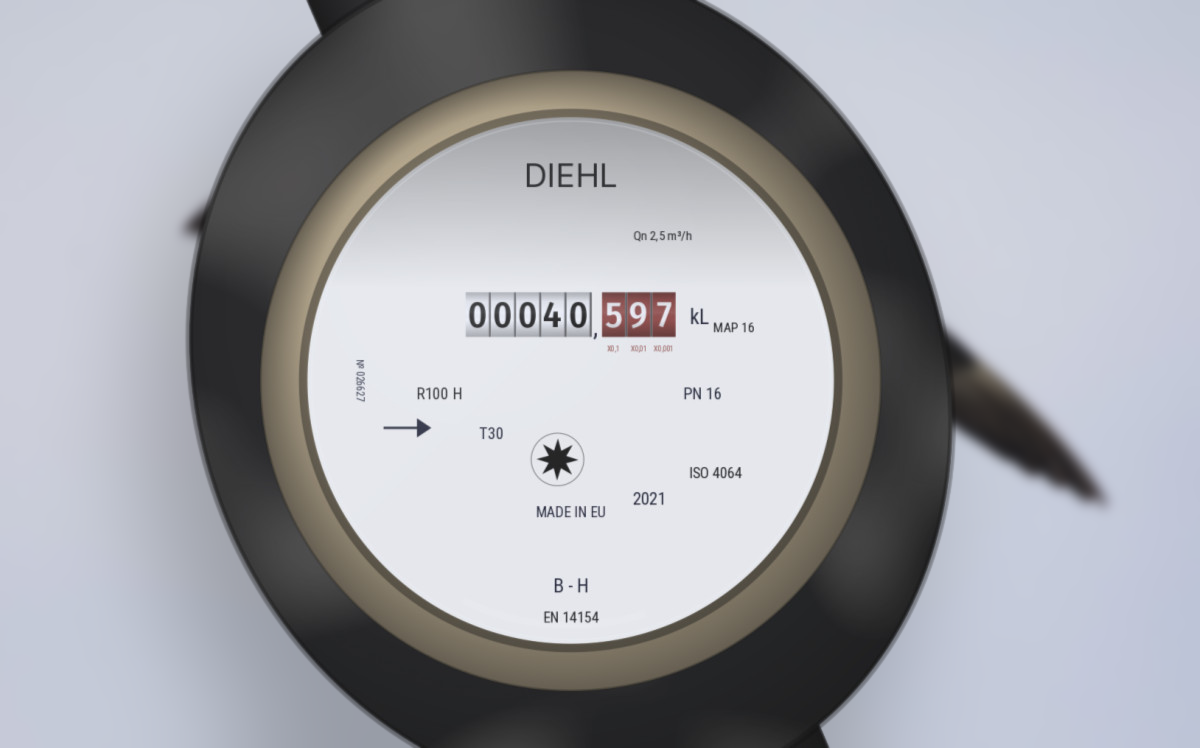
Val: 40.597 kL
